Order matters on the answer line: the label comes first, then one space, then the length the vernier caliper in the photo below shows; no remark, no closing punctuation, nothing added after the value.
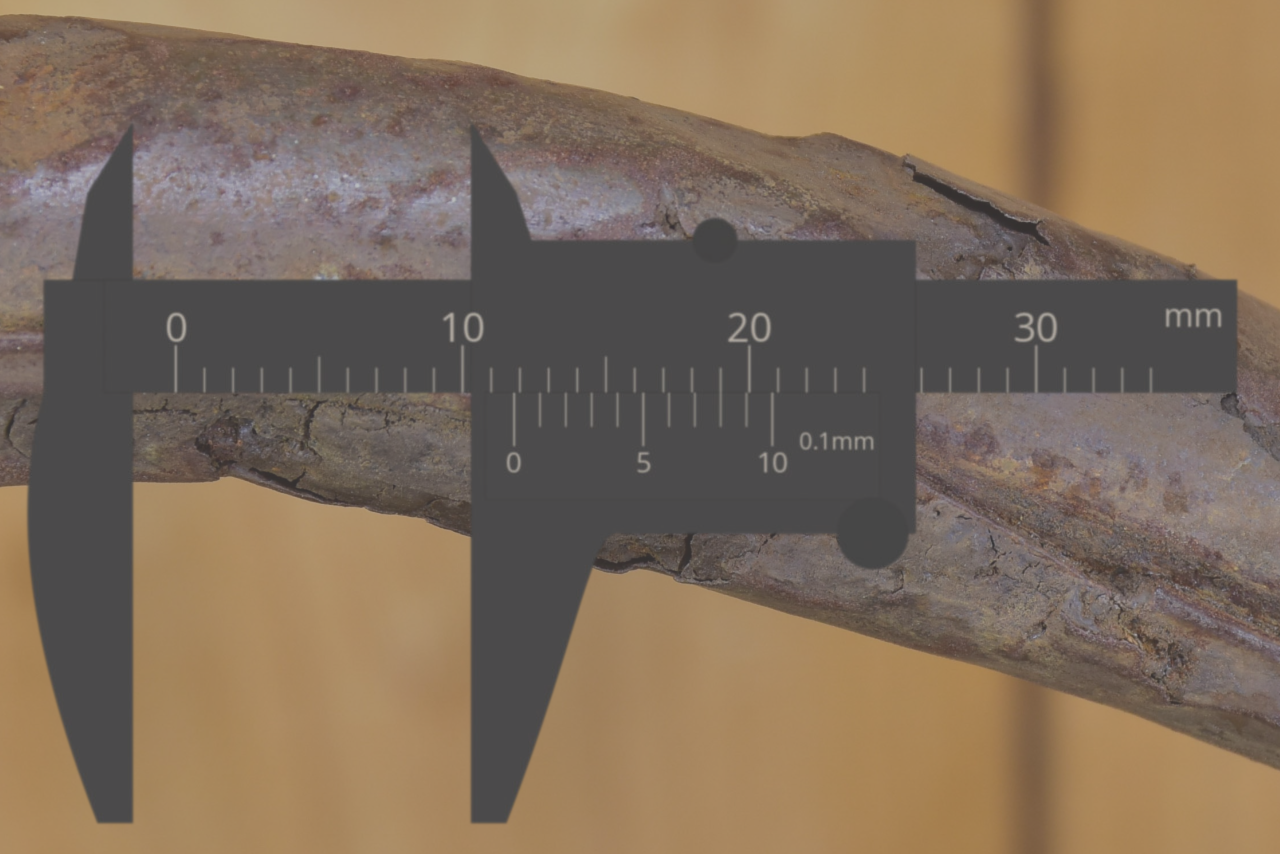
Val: 11.8 mm
